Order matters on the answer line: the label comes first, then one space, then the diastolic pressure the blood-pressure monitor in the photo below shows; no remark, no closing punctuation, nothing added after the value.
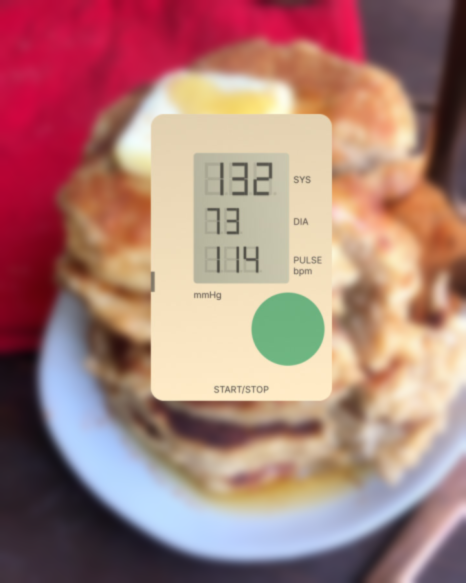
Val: 73 mmHg
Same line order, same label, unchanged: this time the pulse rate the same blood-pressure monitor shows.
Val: 114 bpm
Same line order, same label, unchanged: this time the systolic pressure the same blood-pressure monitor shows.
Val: 132 mmHg
